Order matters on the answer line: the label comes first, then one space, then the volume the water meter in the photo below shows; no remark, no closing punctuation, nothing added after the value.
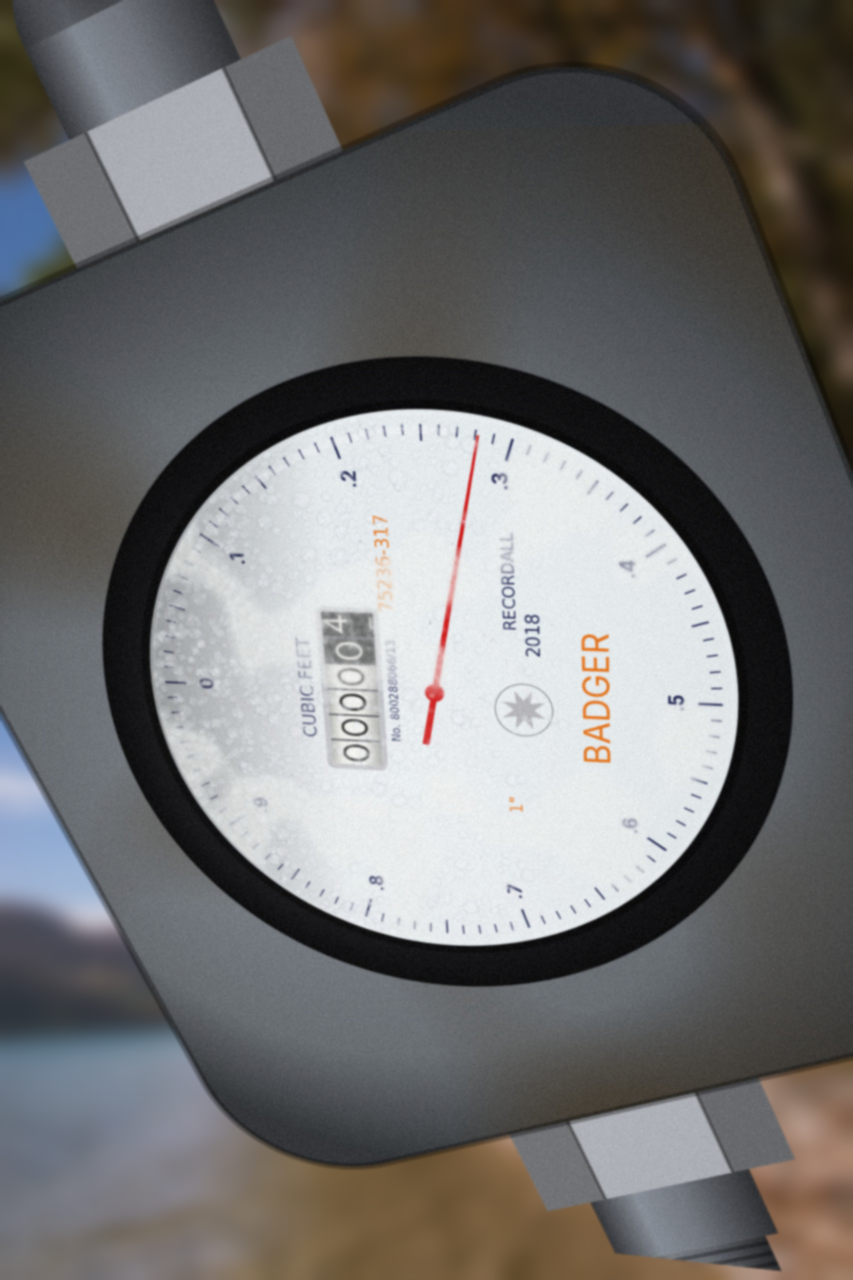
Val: 4.28 ft³
